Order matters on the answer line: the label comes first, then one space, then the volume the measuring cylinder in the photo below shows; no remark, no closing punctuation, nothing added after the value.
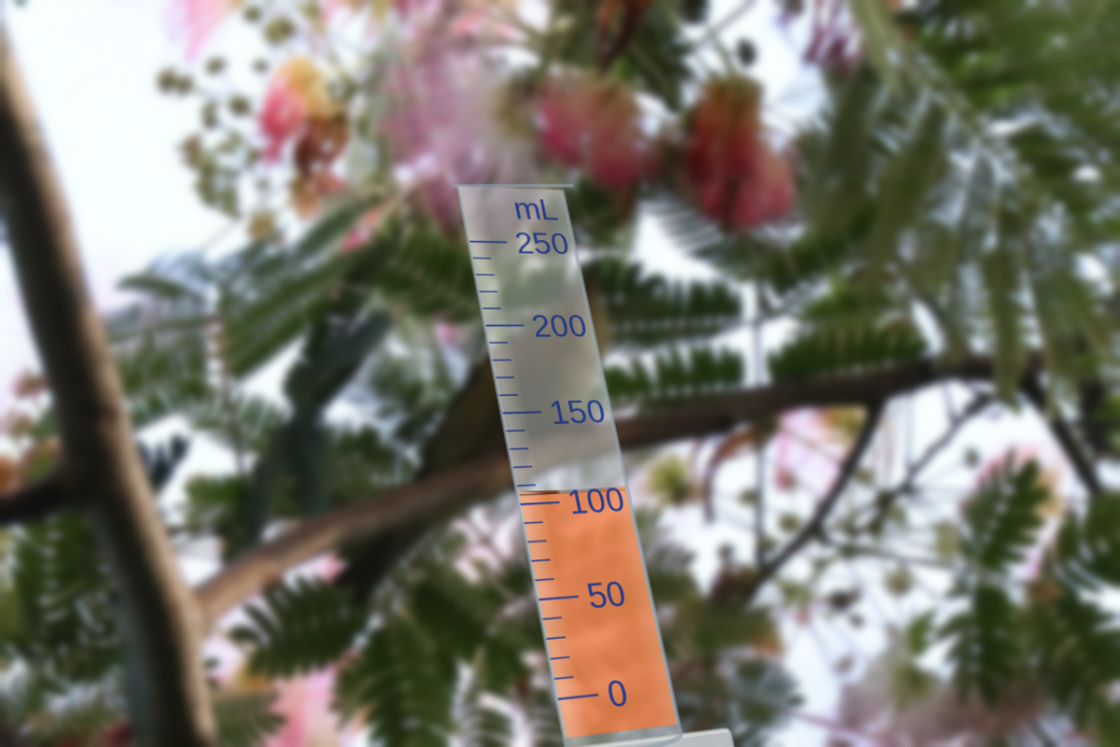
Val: 105 mL
